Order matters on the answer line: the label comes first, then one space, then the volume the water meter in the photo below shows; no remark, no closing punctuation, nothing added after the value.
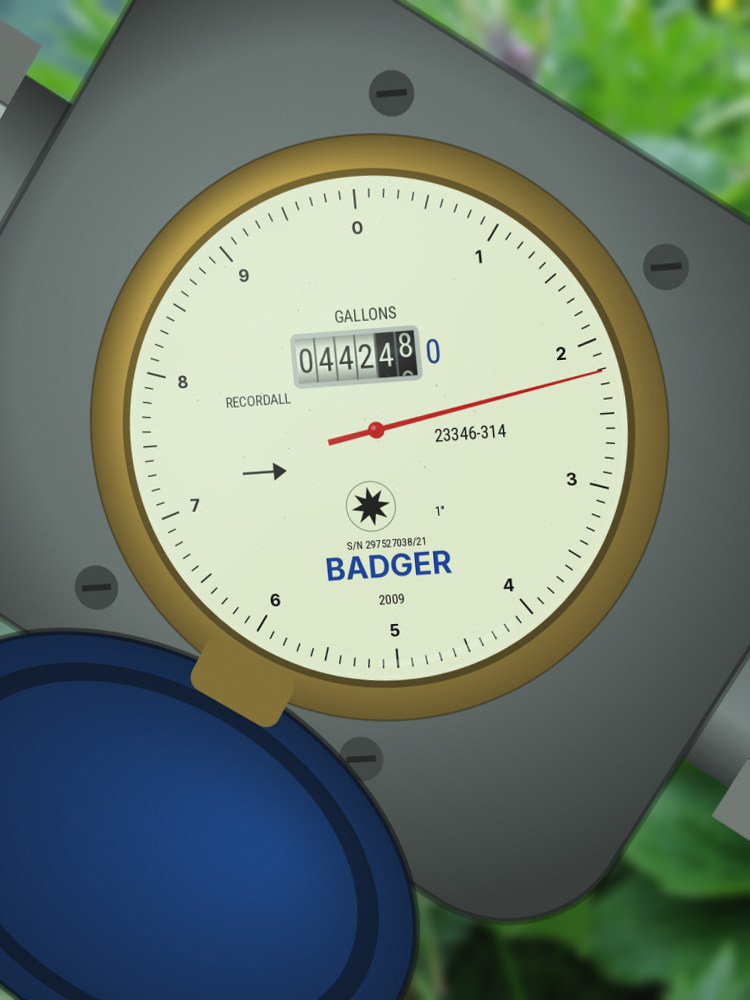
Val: 442482.2 gal
